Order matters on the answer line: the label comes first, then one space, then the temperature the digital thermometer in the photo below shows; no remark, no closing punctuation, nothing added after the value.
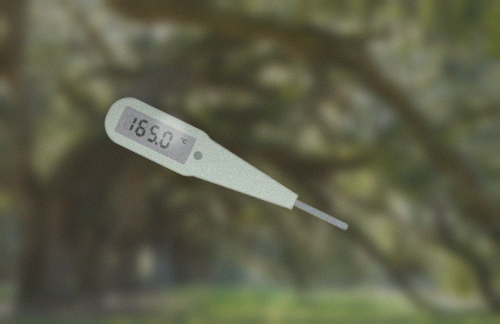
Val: 165.0 °C
